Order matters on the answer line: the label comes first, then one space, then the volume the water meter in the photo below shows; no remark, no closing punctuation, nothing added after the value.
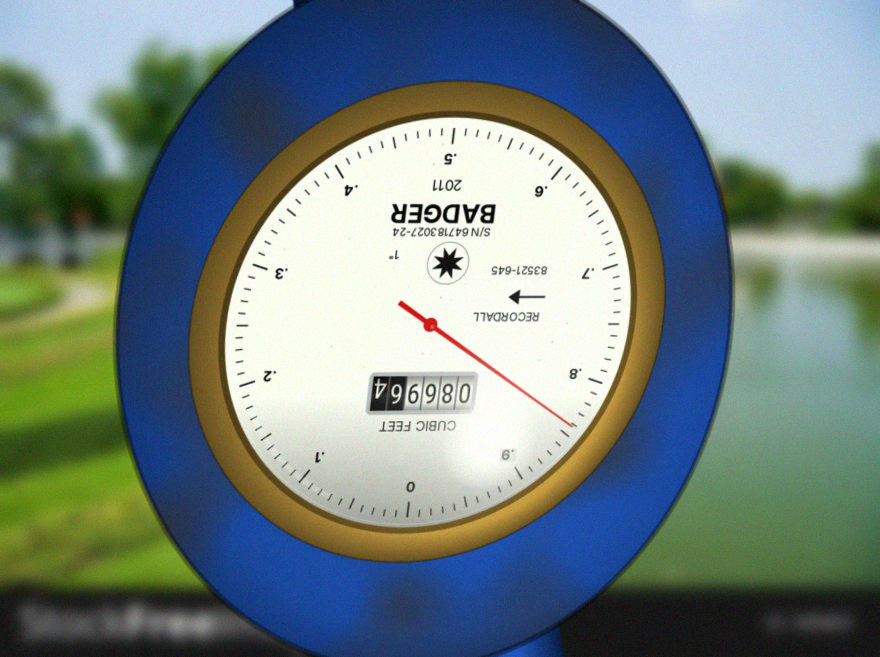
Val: 86963.84 ft³
